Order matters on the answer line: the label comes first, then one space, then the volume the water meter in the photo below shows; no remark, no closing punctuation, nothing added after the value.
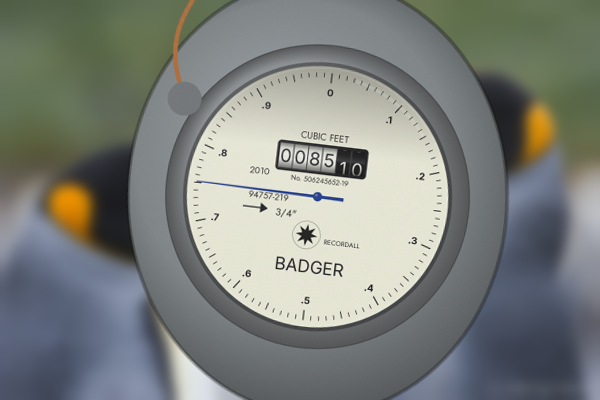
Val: 8509.75 ft³
